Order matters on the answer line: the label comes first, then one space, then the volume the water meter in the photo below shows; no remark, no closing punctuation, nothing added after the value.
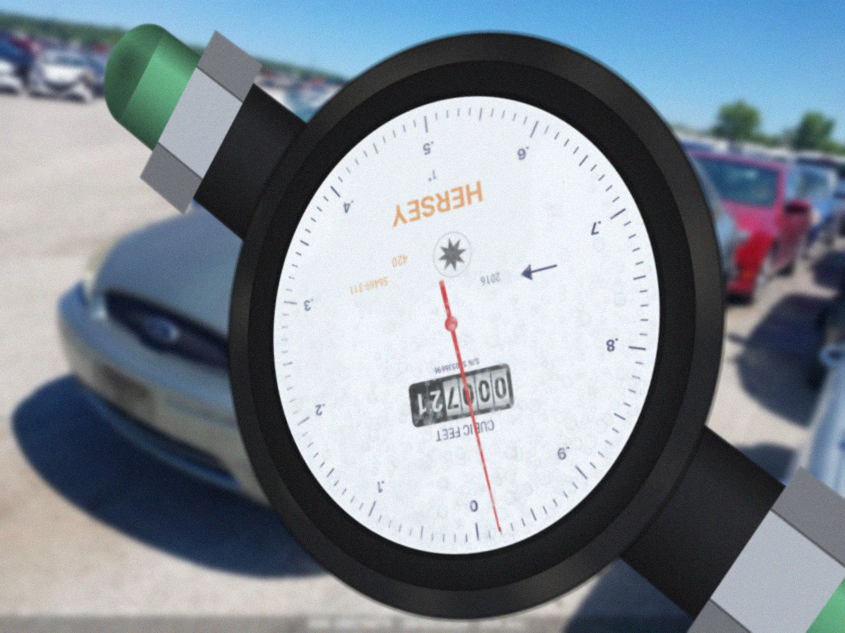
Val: 720.98 ft³
